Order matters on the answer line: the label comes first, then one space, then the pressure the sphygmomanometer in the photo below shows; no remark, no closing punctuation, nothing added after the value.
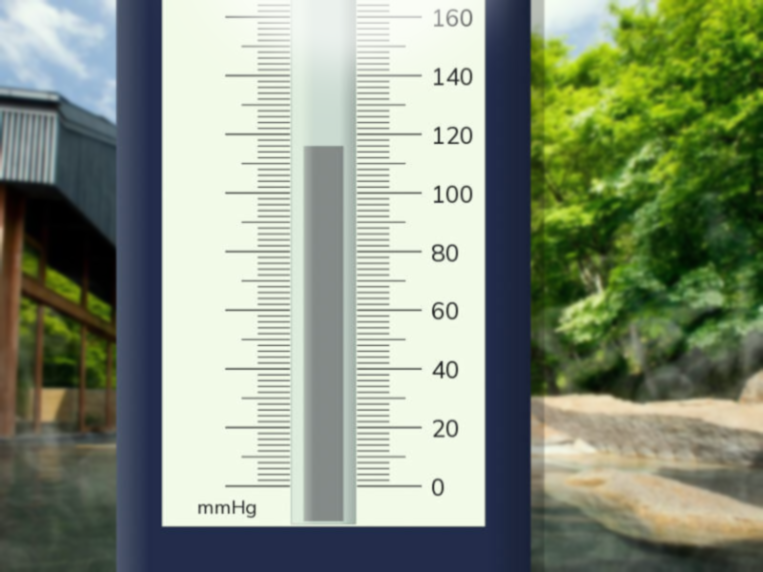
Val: 116 mmHg
